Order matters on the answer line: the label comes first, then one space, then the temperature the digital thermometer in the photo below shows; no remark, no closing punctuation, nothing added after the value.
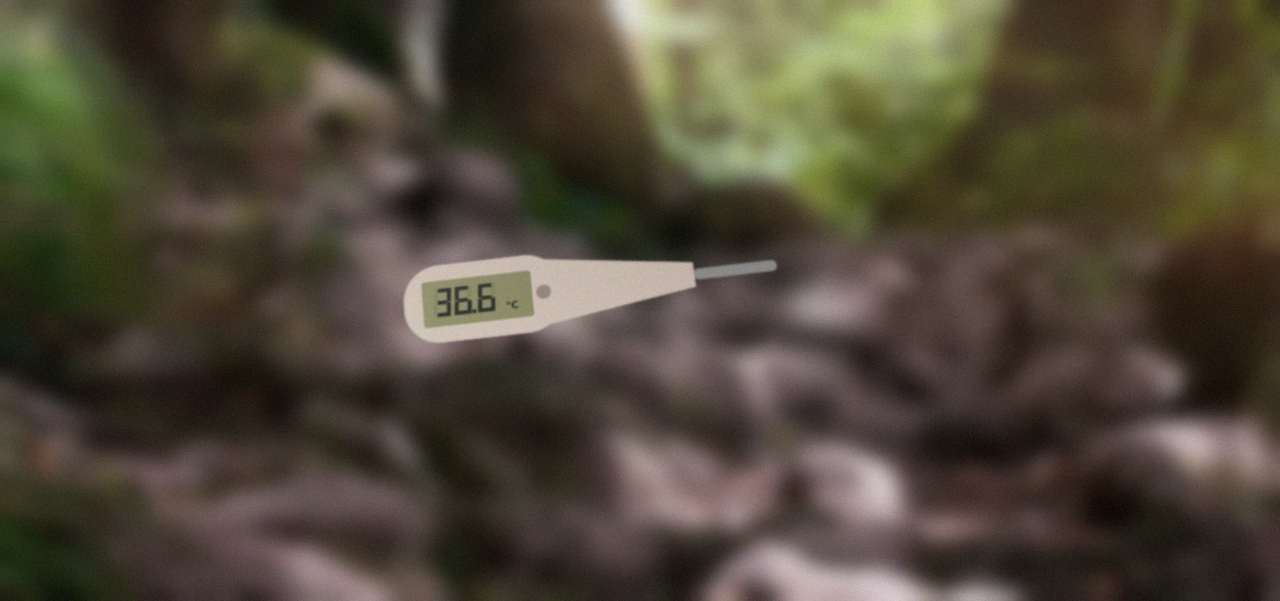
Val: 36.6 °C
